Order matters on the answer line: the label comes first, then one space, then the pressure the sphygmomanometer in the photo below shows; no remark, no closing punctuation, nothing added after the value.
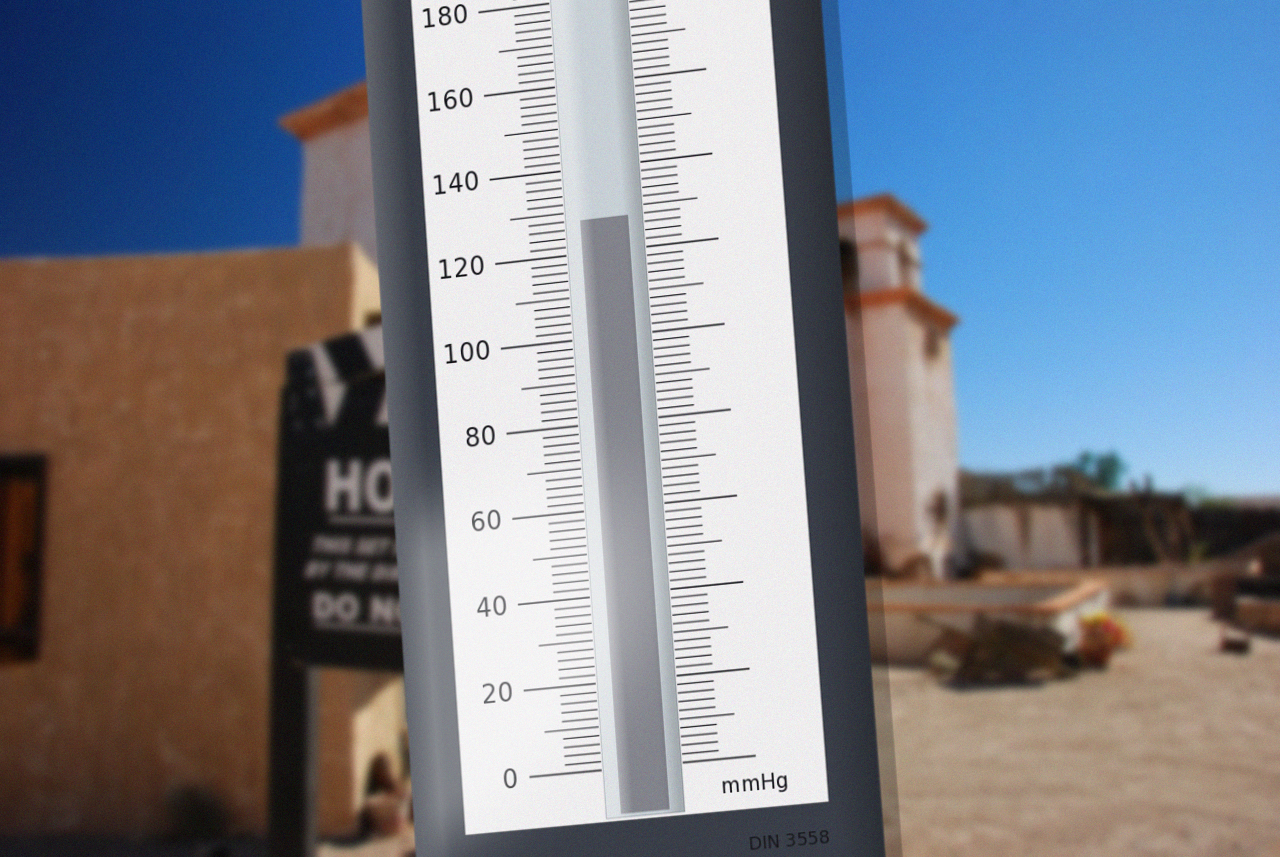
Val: 128 mmHg
